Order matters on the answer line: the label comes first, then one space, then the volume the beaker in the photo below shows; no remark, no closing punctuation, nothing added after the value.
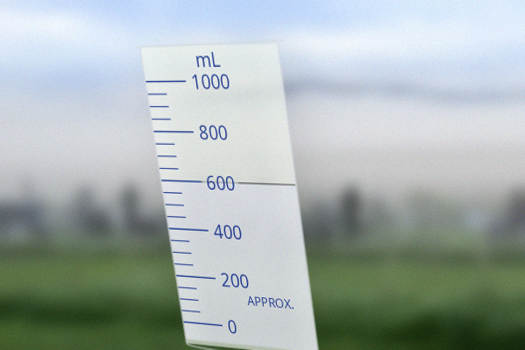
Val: 600 mL
